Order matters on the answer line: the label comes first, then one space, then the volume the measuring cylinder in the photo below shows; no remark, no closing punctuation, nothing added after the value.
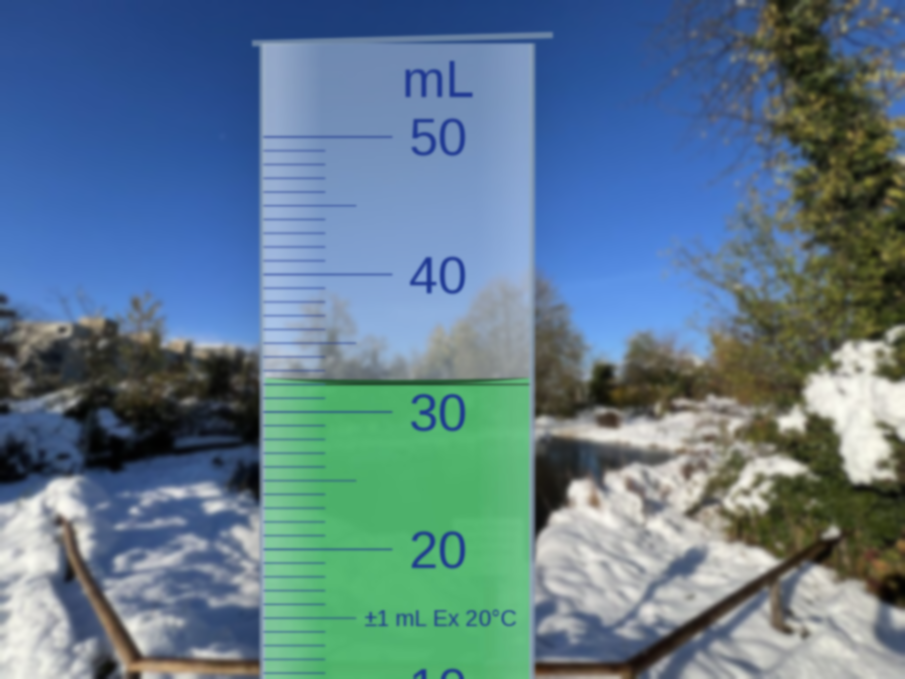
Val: 32 mL
